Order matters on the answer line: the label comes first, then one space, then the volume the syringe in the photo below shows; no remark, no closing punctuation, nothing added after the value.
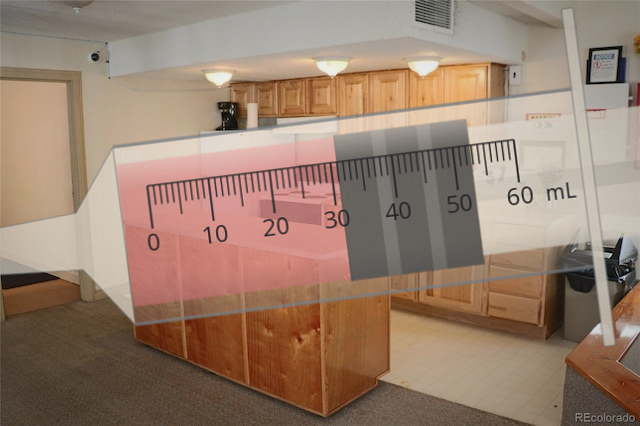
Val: 31 mL
